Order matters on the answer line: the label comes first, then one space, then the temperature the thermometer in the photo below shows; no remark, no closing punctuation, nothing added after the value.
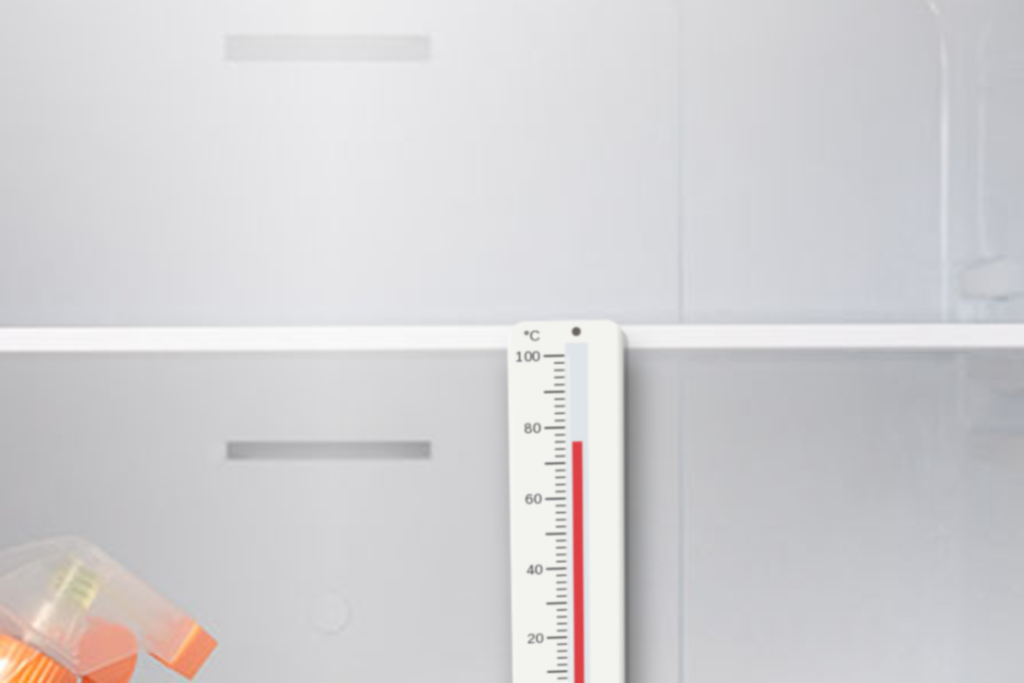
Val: 76 °C
